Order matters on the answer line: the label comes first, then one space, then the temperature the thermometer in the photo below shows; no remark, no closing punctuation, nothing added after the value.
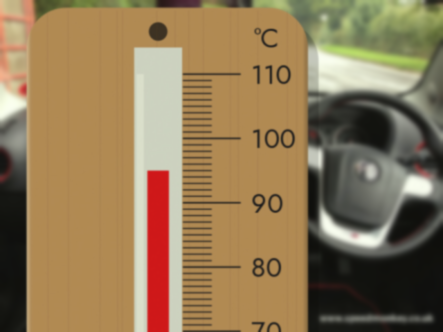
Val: 95 °C
